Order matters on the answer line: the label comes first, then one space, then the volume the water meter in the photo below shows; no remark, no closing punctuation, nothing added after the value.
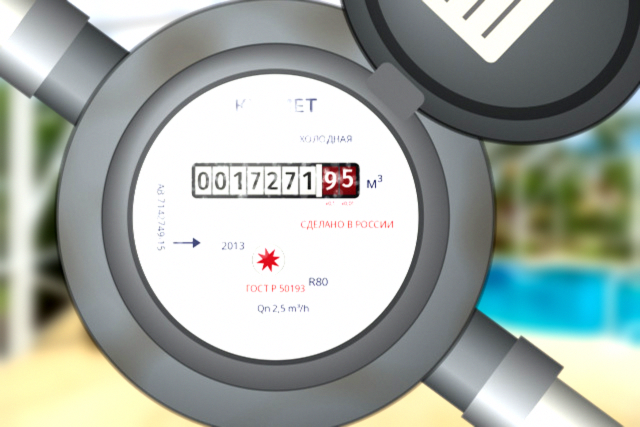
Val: 17271.95 m³
